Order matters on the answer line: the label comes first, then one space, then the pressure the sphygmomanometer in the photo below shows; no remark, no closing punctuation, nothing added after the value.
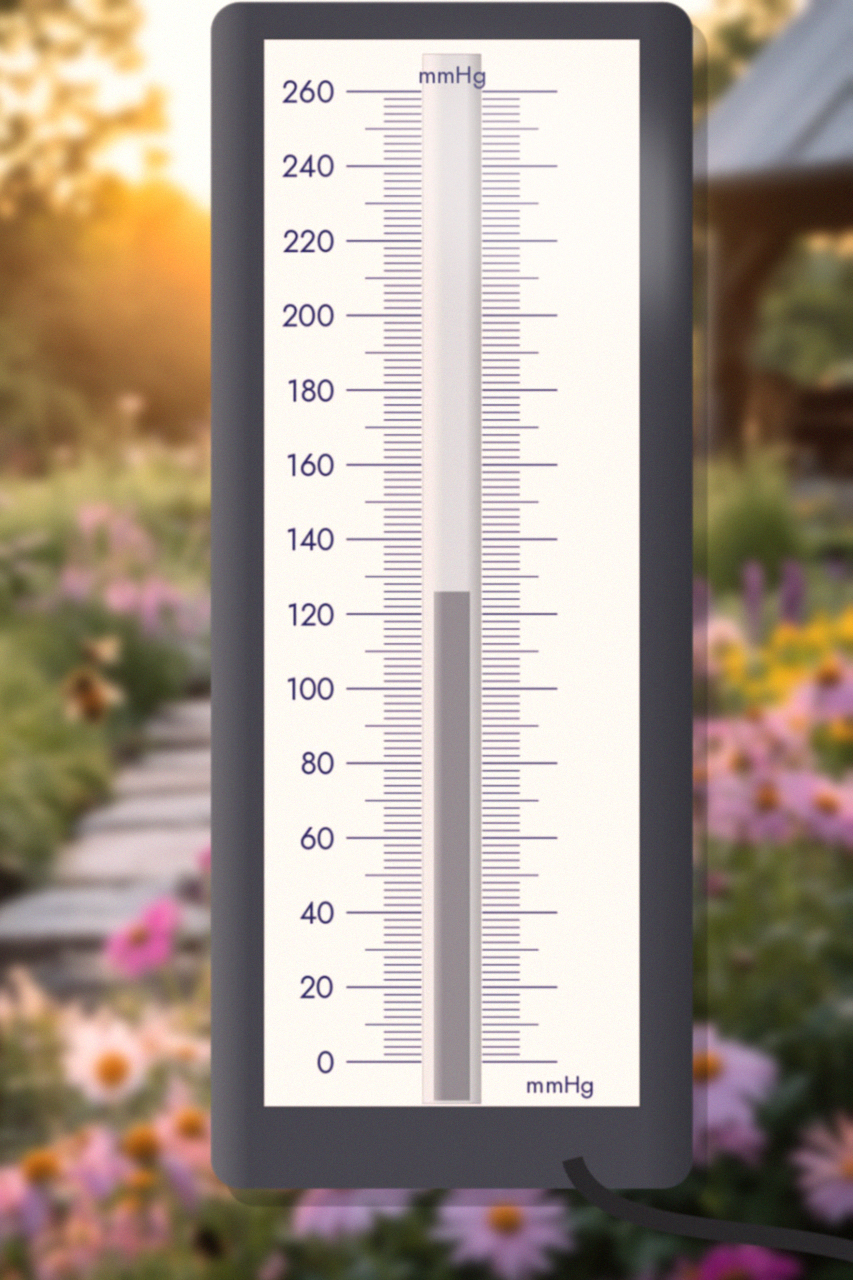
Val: 126 mmHg
